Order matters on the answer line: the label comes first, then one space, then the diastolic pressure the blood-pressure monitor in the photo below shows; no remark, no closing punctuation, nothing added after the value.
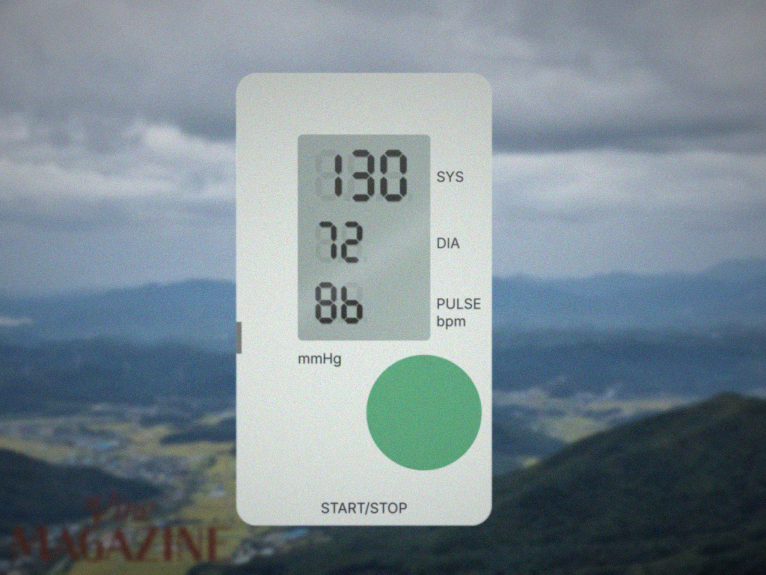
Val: 72 mmHg
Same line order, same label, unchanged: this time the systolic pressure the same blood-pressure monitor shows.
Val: 130 mmHg
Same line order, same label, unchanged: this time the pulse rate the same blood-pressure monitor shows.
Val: 86 bpm
